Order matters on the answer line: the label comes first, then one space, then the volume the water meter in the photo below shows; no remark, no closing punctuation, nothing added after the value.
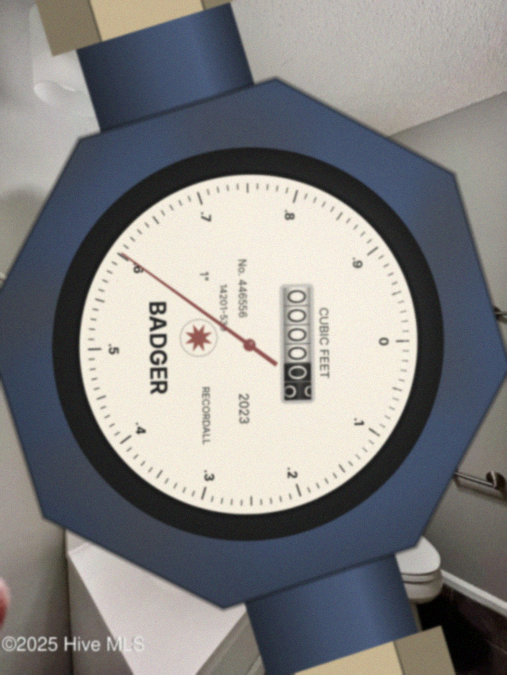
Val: 8.60 ft³
